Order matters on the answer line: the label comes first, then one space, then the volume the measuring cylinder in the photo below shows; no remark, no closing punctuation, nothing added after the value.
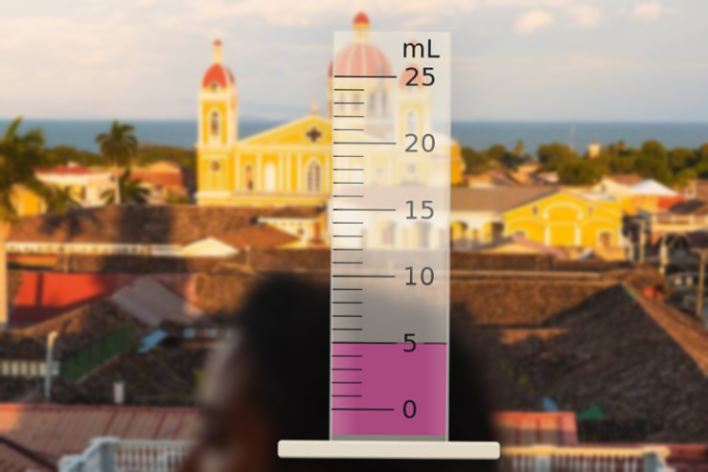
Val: 5 mL
